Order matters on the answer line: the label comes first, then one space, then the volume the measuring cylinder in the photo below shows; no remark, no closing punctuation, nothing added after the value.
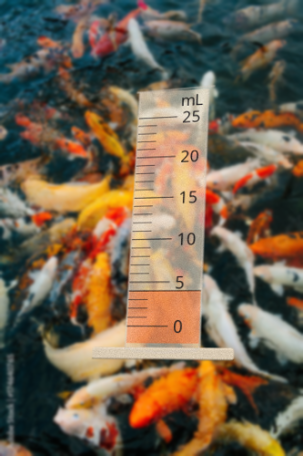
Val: 4 mL
